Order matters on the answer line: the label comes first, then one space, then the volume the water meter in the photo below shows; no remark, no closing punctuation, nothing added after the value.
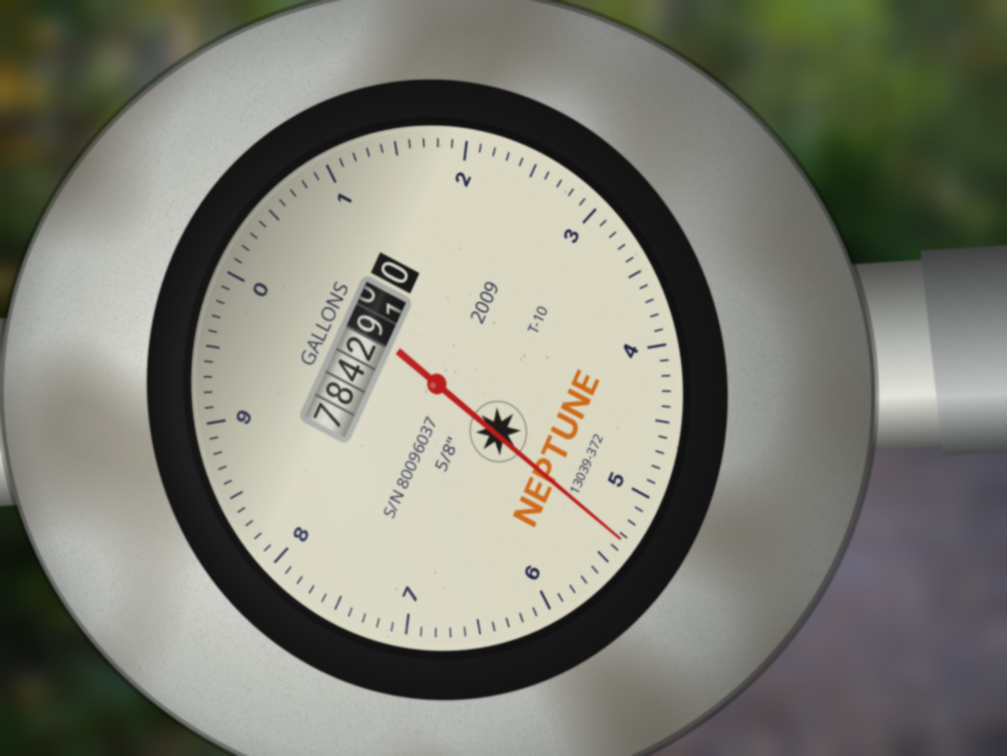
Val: 7842905.3 gal
